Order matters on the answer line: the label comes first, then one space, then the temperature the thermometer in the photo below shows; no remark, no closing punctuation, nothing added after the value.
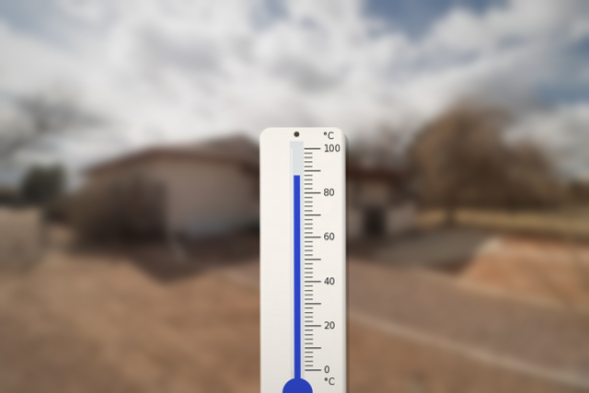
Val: 88 °C
